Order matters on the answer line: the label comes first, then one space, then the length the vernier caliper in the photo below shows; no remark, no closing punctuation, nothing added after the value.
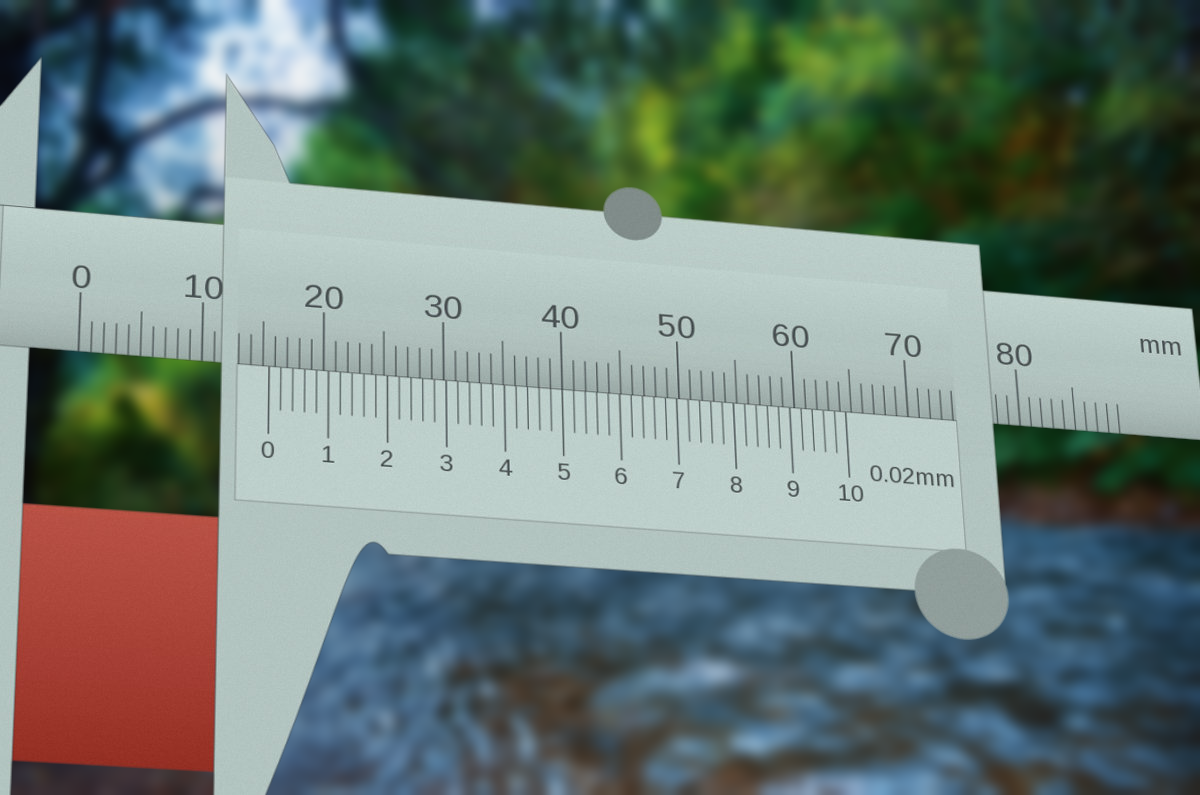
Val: 15.5 mm
